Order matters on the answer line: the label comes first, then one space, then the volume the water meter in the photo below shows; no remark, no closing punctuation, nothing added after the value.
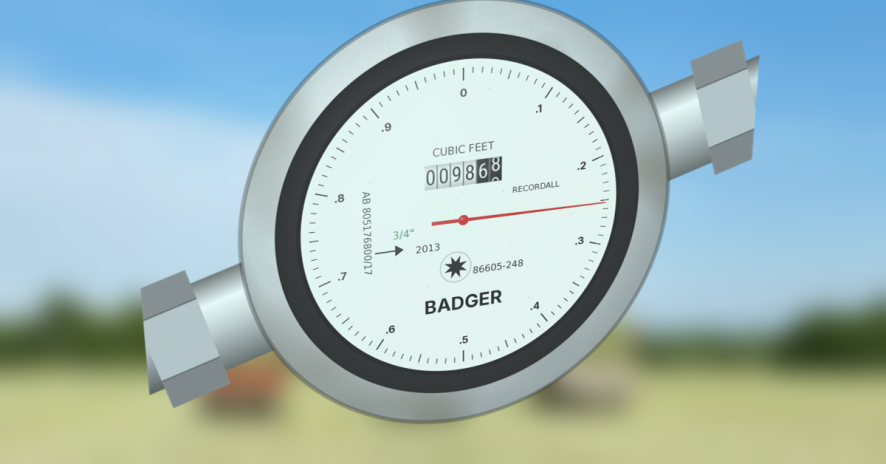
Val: 9868.25 ft³
